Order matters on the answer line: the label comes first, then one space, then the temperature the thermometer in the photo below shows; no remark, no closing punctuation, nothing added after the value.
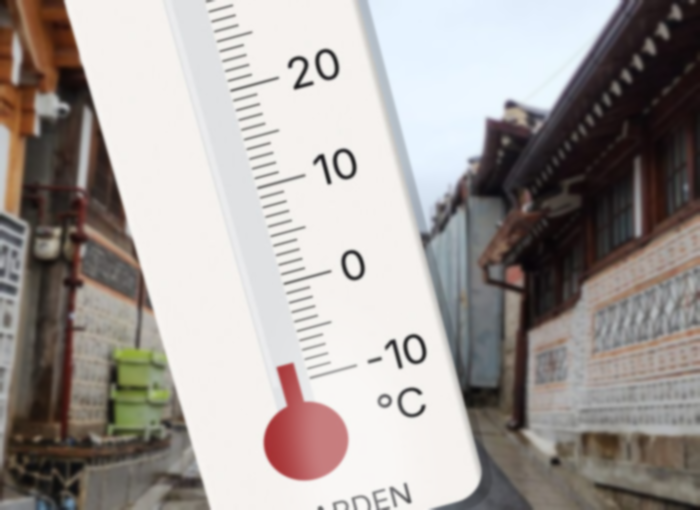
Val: -8 °C
